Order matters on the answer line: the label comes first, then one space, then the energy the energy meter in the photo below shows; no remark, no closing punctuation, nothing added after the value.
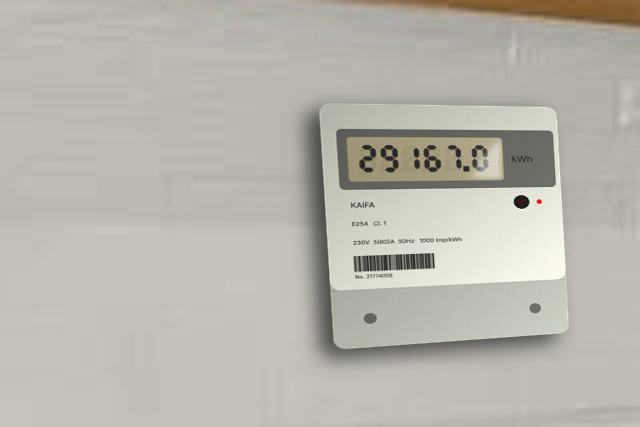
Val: 29167.0 kWh
